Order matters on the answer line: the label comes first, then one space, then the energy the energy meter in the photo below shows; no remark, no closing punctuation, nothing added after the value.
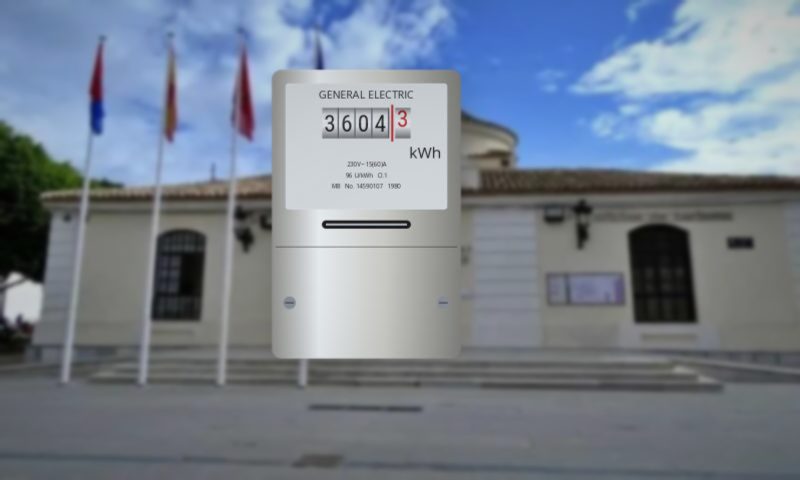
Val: 3604.3 kWh
